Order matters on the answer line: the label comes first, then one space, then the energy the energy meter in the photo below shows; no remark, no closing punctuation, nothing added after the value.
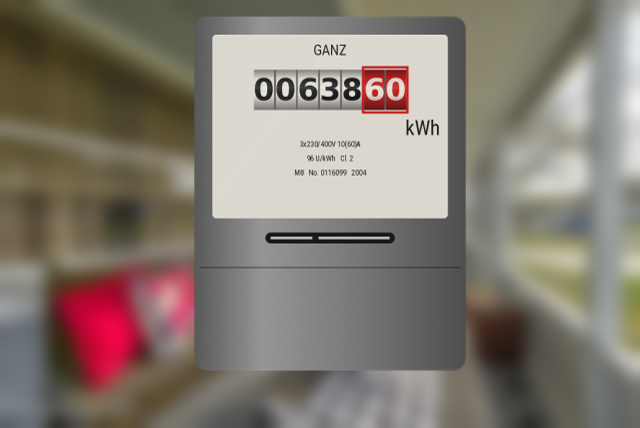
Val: 638.60 kWh
